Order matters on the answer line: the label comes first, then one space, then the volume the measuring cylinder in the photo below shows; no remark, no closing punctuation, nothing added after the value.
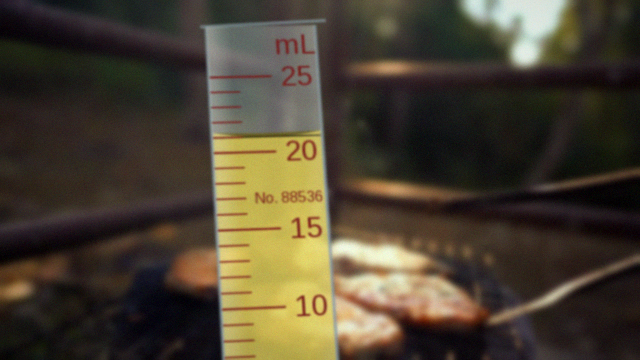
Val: 21 mL
